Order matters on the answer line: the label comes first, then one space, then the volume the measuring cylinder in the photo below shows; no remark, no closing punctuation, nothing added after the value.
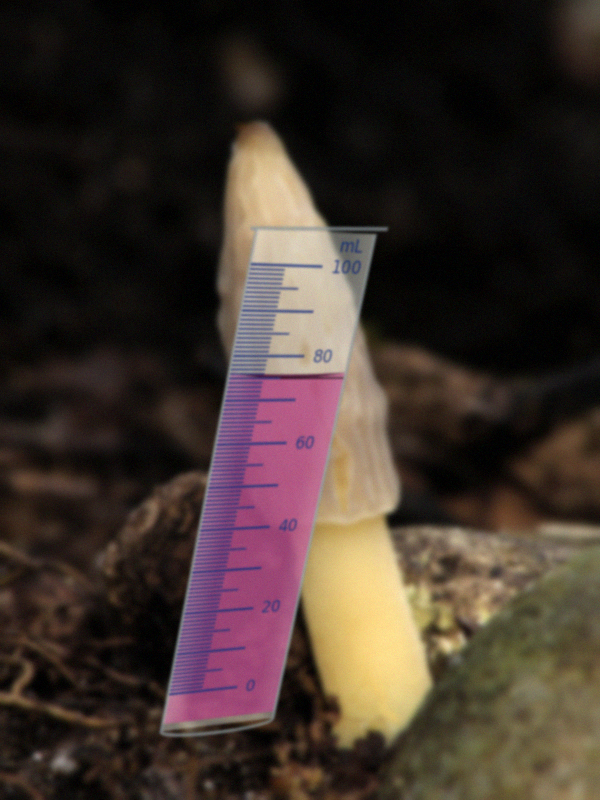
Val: 75 mL
